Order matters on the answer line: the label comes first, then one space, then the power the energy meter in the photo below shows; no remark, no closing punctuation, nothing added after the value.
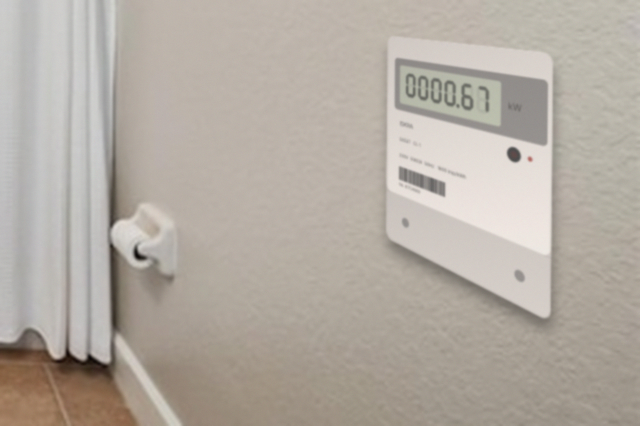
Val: 0.67 kW
